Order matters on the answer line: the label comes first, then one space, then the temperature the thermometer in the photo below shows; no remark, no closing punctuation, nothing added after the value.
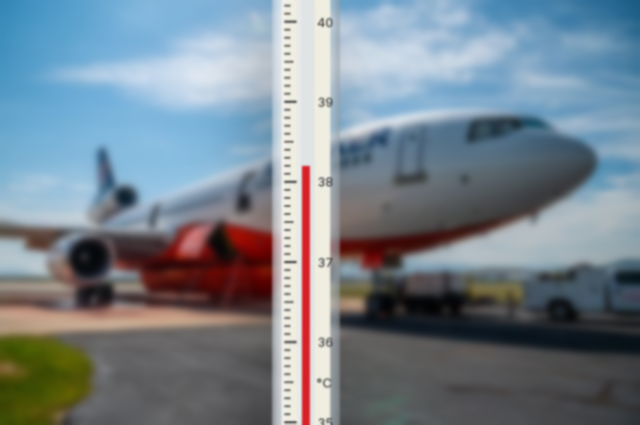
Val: 38.2 °C
